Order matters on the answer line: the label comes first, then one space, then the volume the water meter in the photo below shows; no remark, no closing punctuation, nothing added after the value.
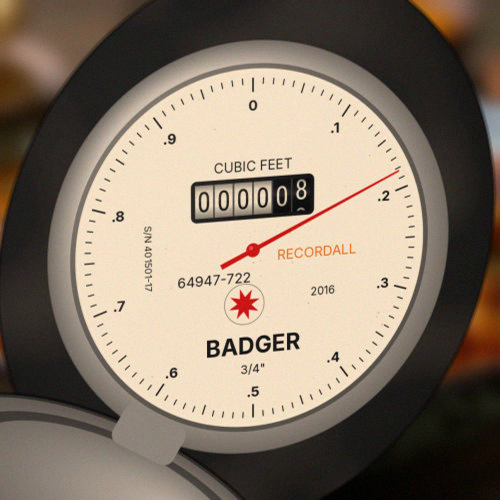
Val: 8.18 ft³
